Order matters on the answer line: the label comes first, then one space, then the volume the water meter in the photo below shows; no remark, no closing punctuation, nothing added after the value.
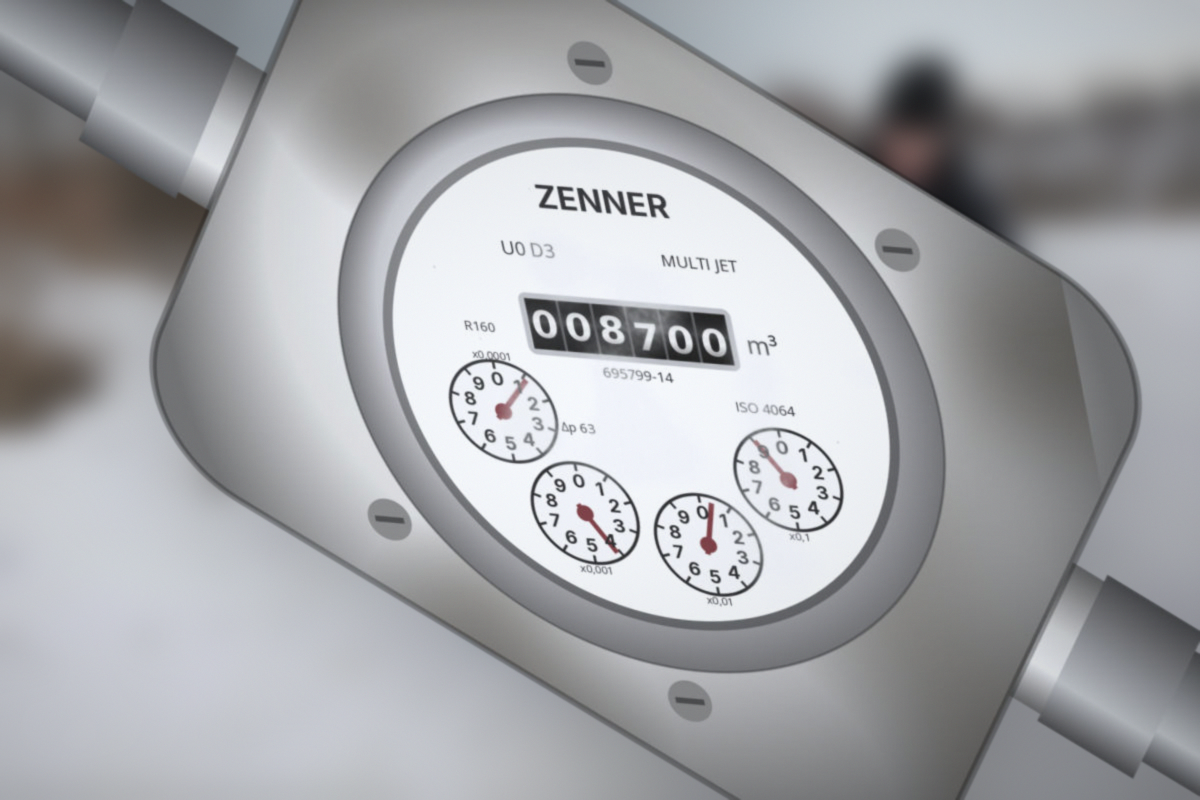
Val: 8699.9041 m³
